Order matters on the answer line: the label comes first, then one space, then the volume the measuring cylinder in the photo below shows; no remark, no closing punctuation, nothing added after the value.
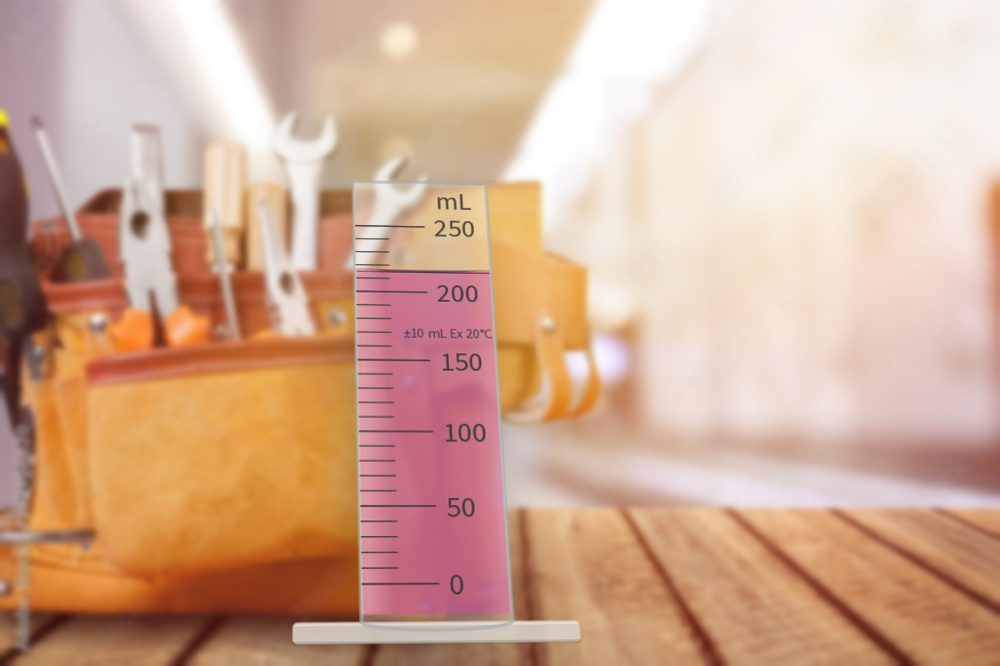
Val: 215 mL
